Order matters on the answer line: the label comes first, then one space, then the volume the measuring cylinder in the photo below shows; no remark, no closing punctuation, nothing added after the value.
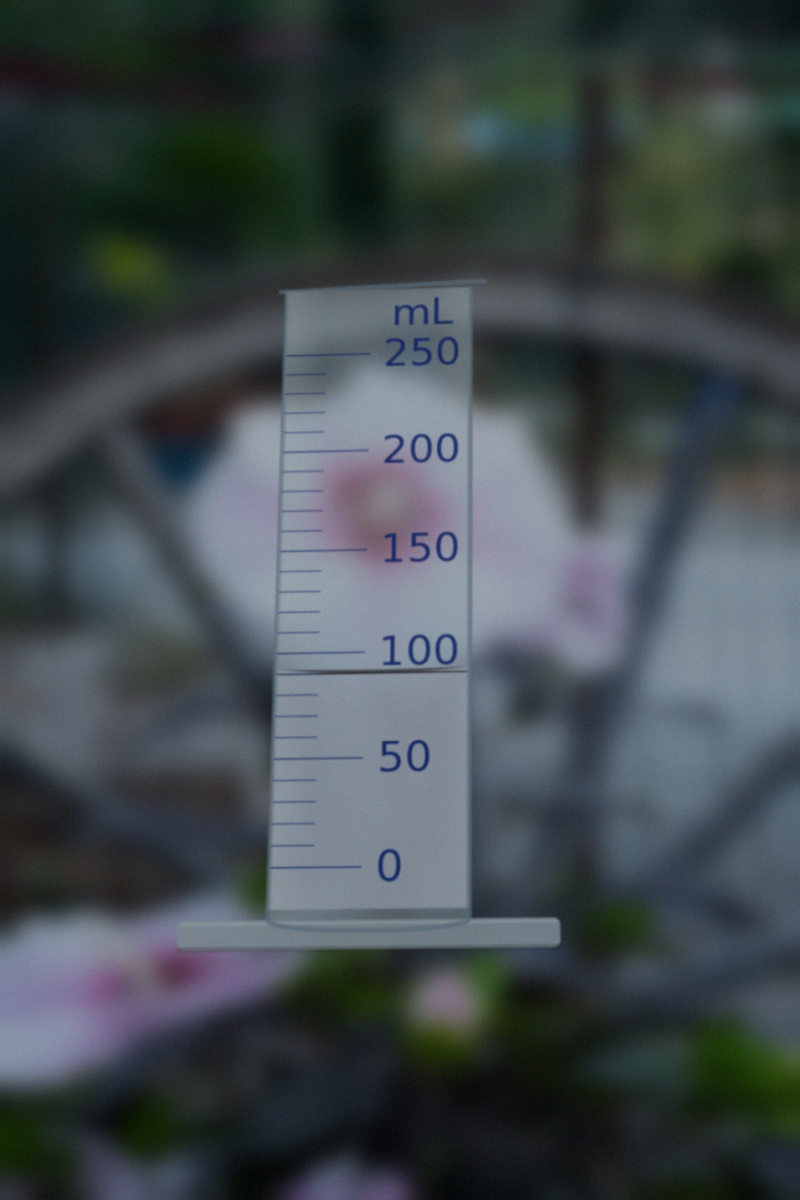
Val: 90 mL
